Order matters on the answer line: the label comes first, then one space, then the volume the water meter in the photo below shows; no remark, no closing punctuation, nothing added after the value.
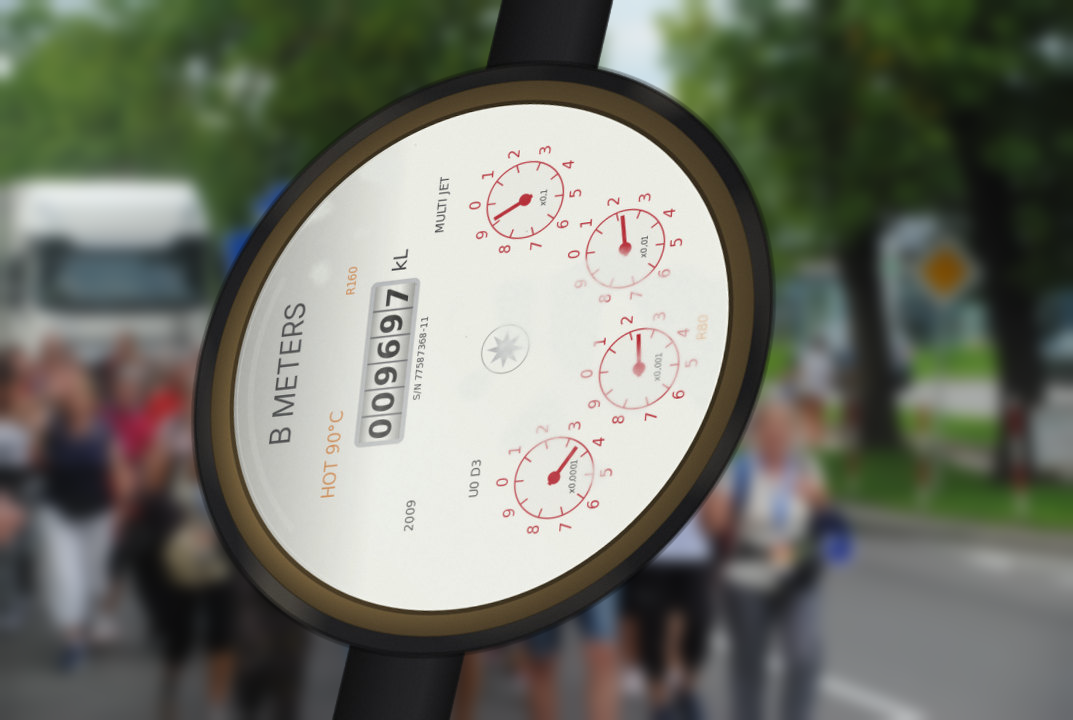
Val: 9696.9223 kL
